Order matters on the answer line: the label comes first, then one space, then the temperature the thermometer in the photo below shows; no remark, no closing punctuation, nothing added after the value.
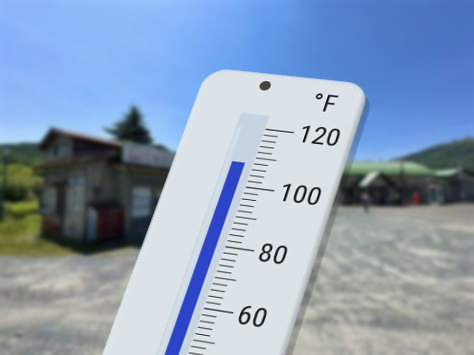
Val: 108 °F
